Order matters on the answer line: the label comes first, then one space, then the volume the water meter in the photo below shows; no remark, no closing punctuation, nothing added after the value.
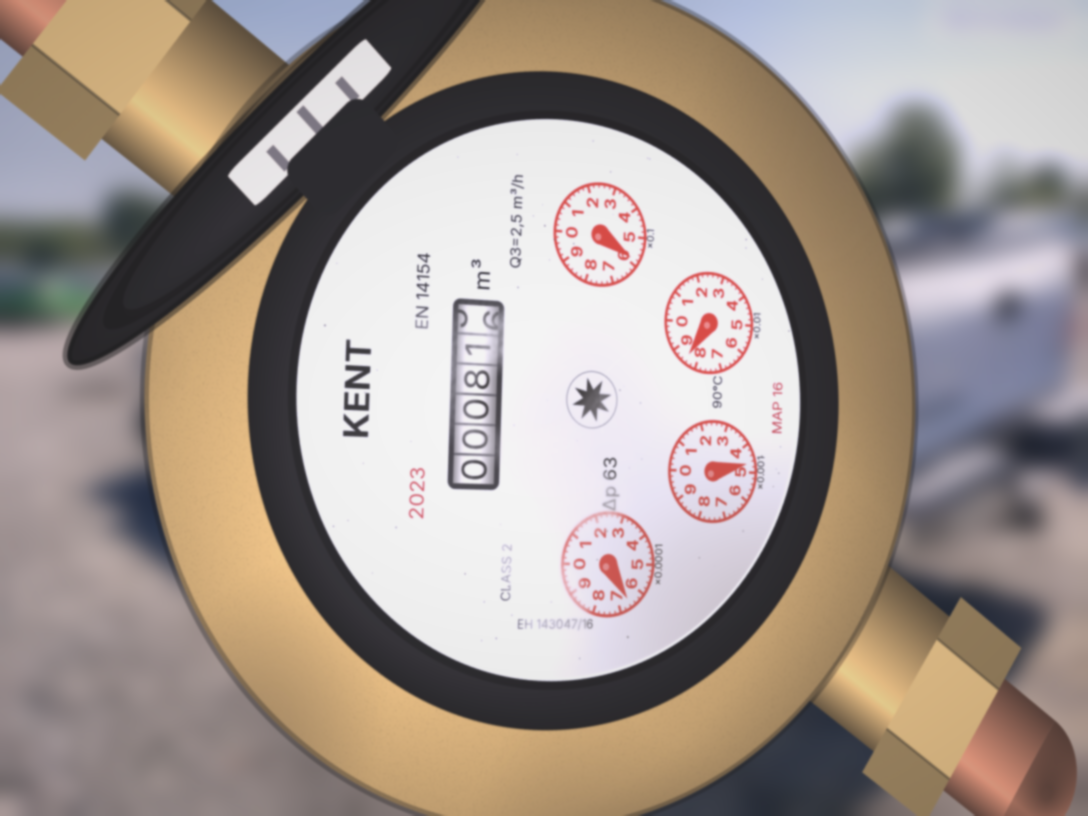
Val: 815.5846 m³
